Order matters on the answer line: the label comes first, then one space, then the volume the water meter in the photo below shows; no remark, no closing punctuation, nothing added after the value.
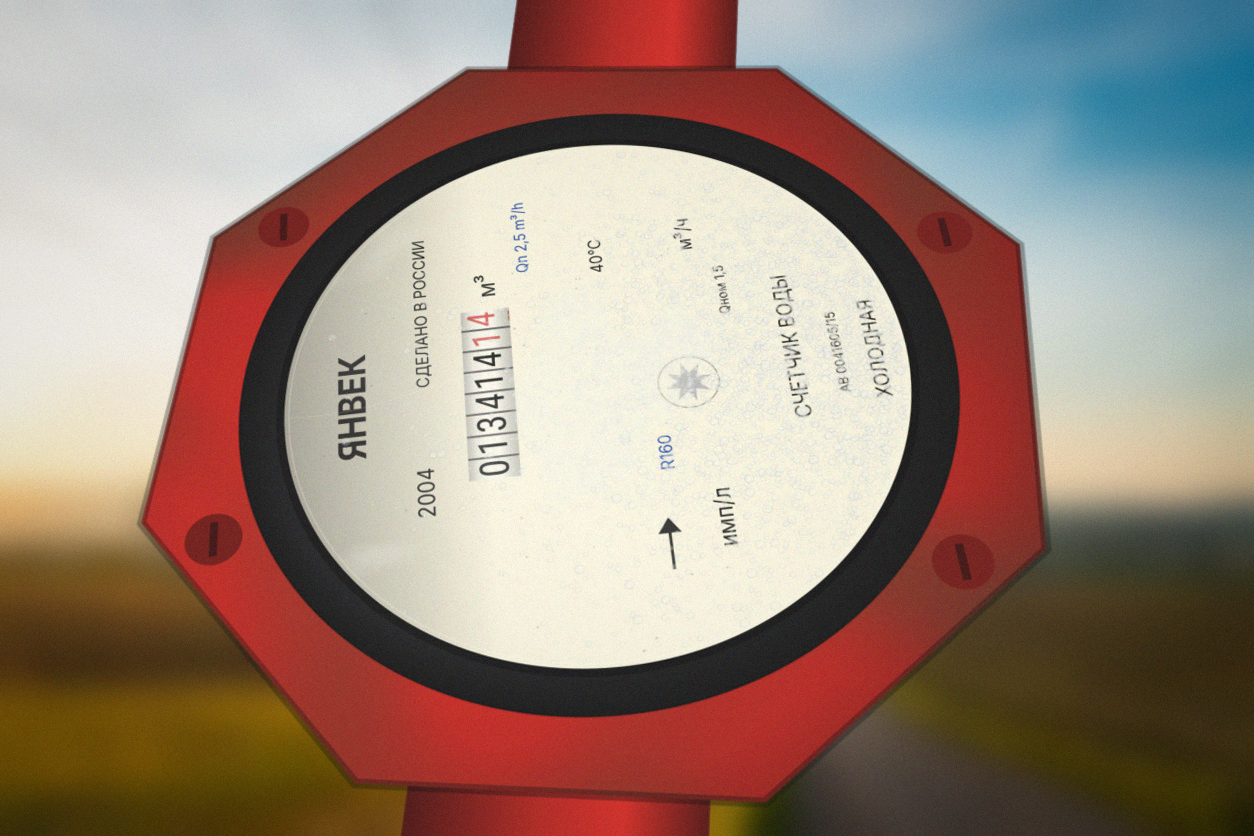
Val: 13414.14 m³
